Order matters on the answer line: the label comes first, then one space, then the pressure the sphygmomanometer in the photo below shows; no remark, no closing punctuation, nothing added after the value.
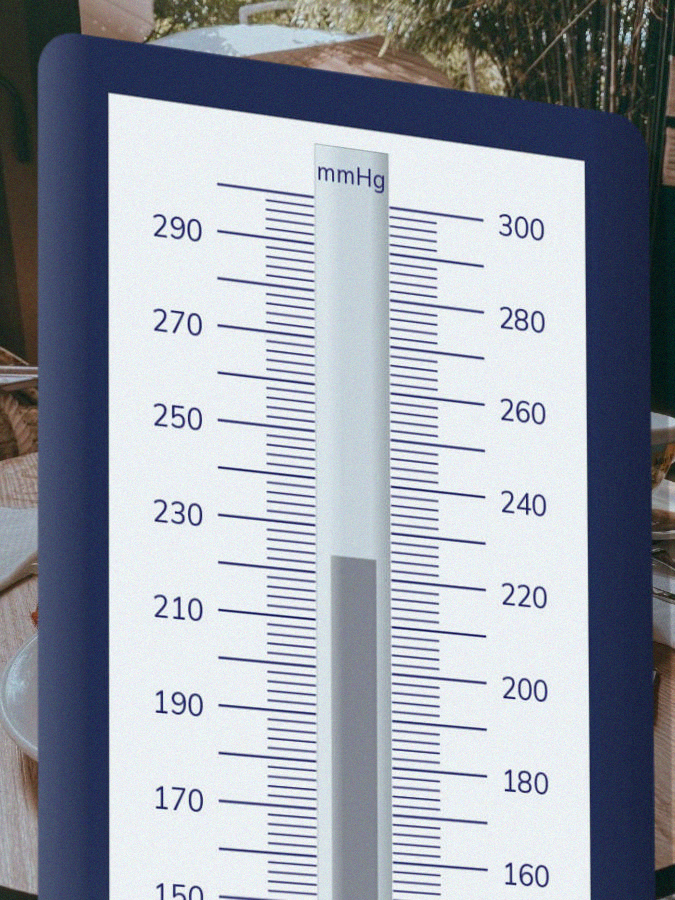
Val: 224 mmHg
